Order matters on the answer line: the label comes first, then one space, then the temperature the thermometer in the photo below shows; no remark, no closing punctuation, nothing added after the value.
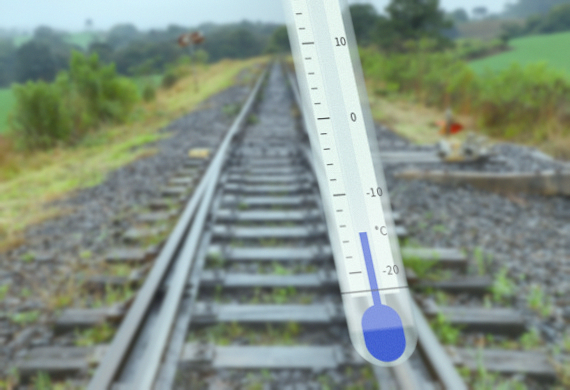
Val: -15 °C
